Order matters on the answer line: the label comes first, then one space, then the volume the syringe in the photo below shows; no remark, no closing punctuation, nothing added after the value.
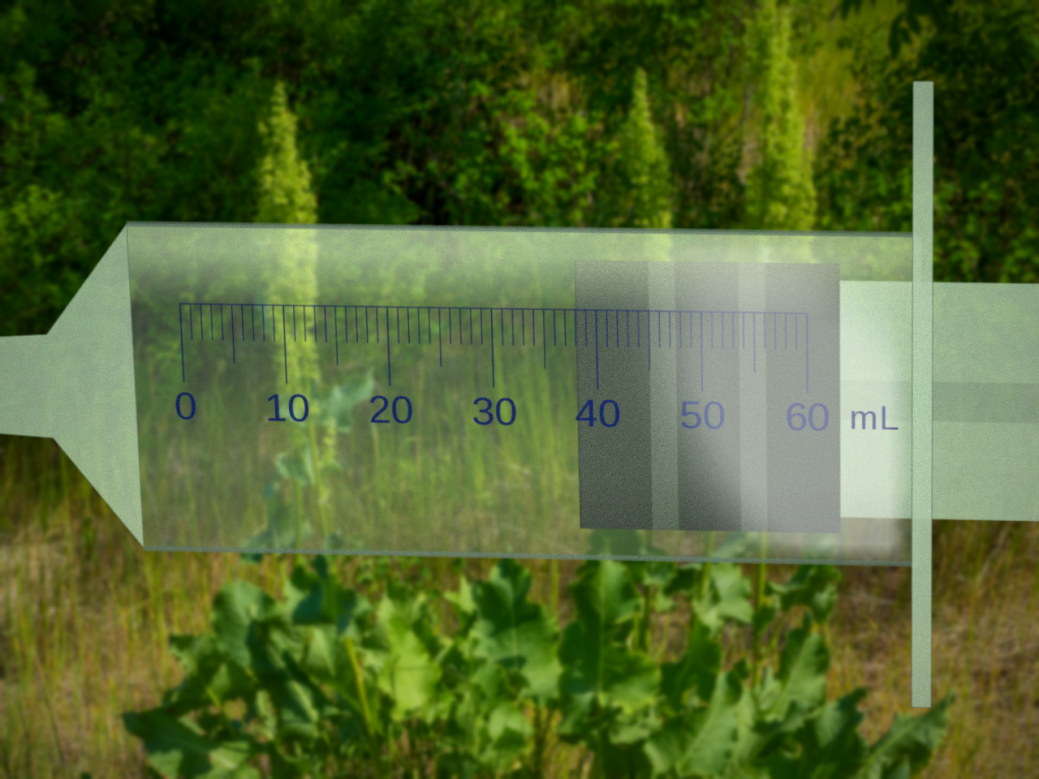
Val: 38 mL
